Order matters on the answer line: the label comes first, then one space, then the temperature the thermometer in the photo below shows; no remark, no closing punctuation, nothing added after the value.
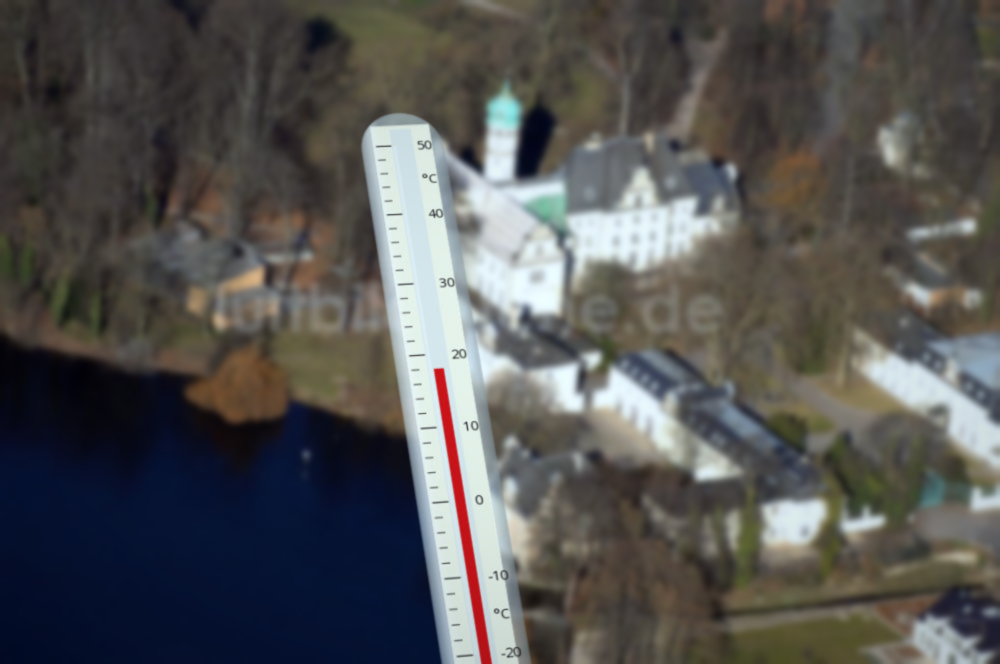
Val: 18 °C
